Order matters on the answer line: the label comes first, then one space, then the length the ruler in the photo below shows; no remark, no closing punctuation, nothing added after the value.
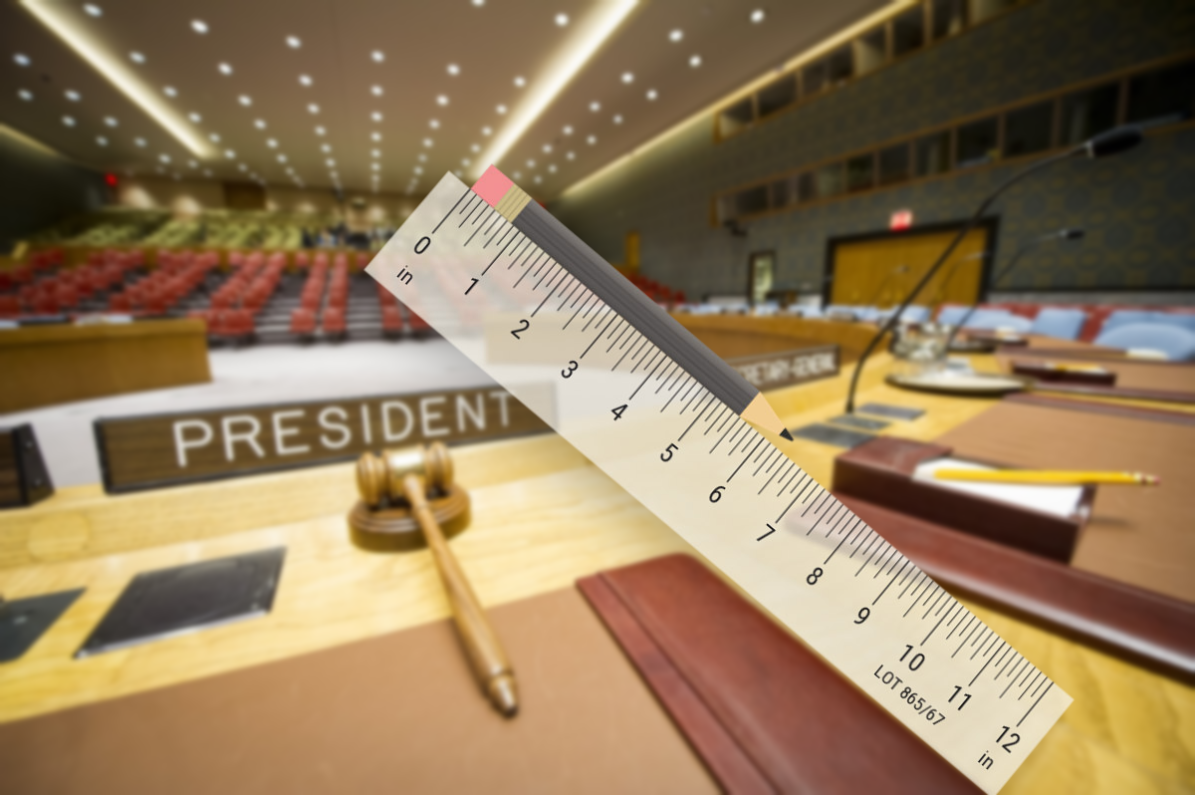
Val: 6.375 in
